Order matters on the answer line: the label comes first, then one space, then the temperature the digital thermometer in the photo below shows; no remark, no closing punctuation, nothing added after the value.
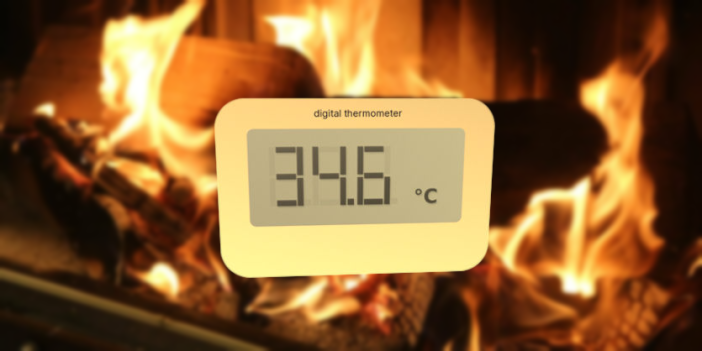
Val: 34.6 °C
